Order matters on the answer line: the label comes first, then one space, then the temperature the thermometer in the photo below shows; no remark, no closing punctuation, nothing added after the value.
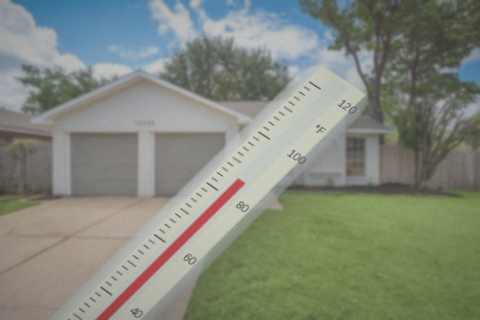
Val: 86 °F
